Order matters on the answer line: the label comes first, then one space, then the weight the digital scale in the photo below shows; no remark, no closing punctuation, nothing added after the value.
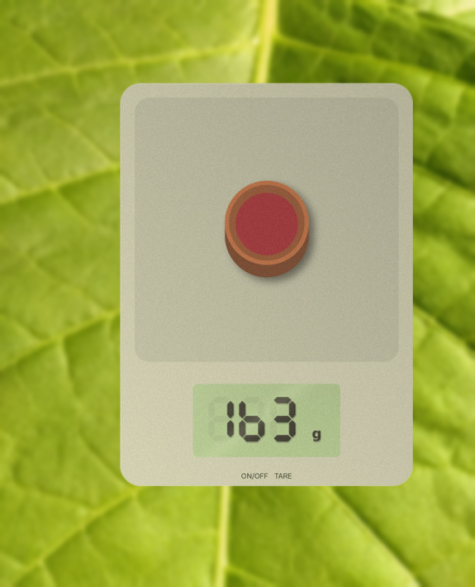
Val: 163 g
